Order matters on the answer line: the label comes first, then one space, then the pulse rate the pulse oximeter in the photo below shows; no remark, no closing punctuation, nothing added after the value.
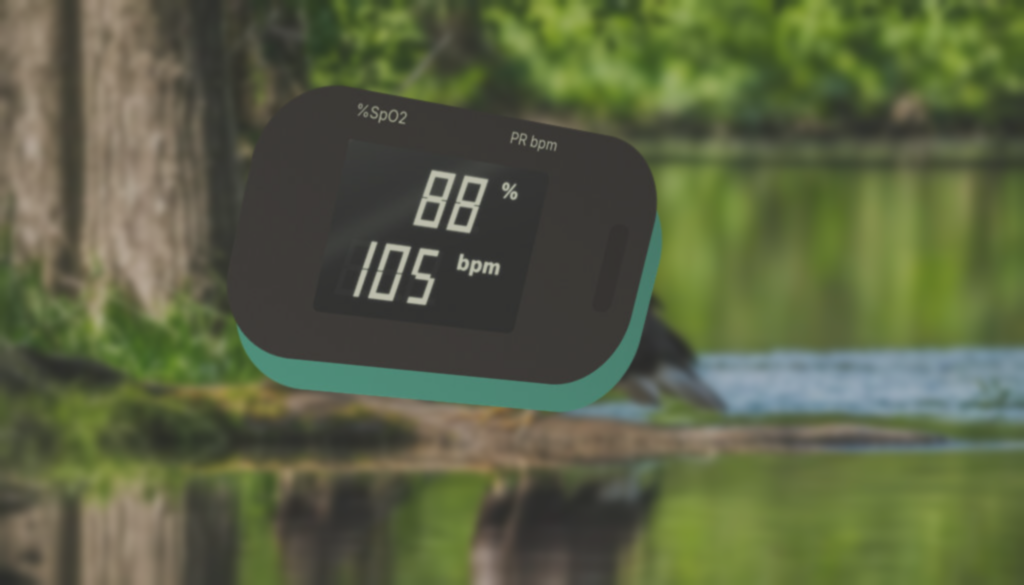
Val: 105 bpm
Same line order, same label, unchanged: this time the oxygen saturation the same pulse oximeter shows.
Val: 88 %
